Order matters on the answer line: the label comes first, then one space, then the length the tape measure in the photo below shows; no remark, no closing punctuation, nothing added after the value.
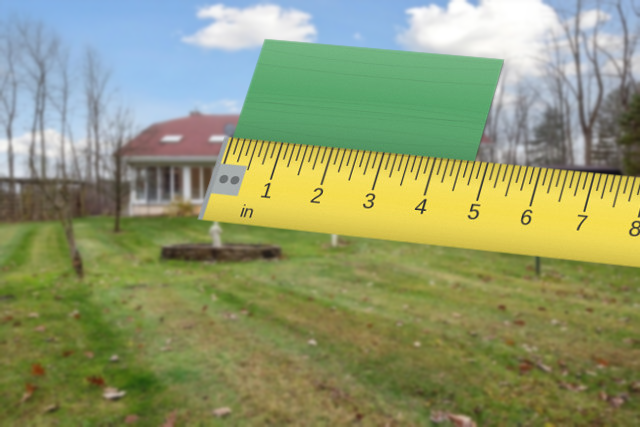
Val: 4.75 in
